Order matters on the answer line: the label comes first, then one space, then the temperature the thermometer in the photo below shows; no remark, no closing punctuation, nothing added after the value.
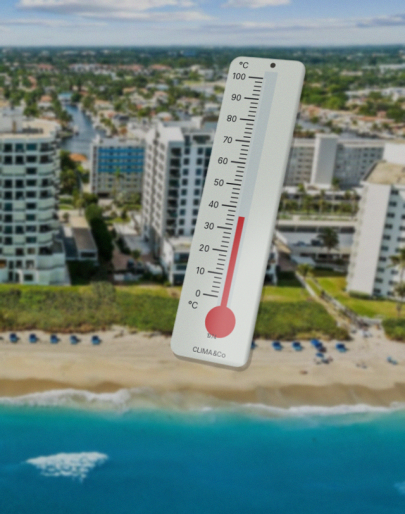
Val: 36 °C
